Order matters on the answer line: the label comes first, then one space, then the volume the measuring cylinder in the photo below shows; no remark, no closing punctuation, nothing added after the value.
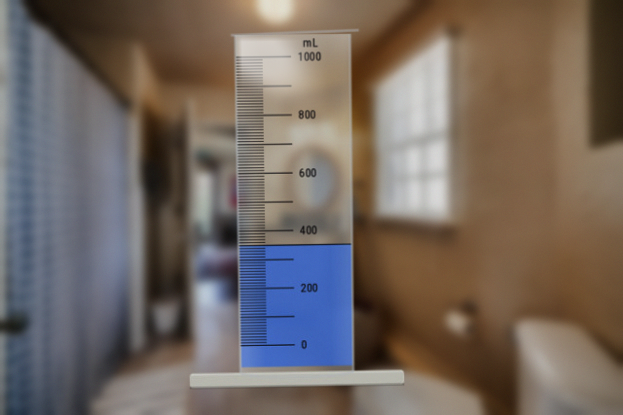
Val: 350 mL
